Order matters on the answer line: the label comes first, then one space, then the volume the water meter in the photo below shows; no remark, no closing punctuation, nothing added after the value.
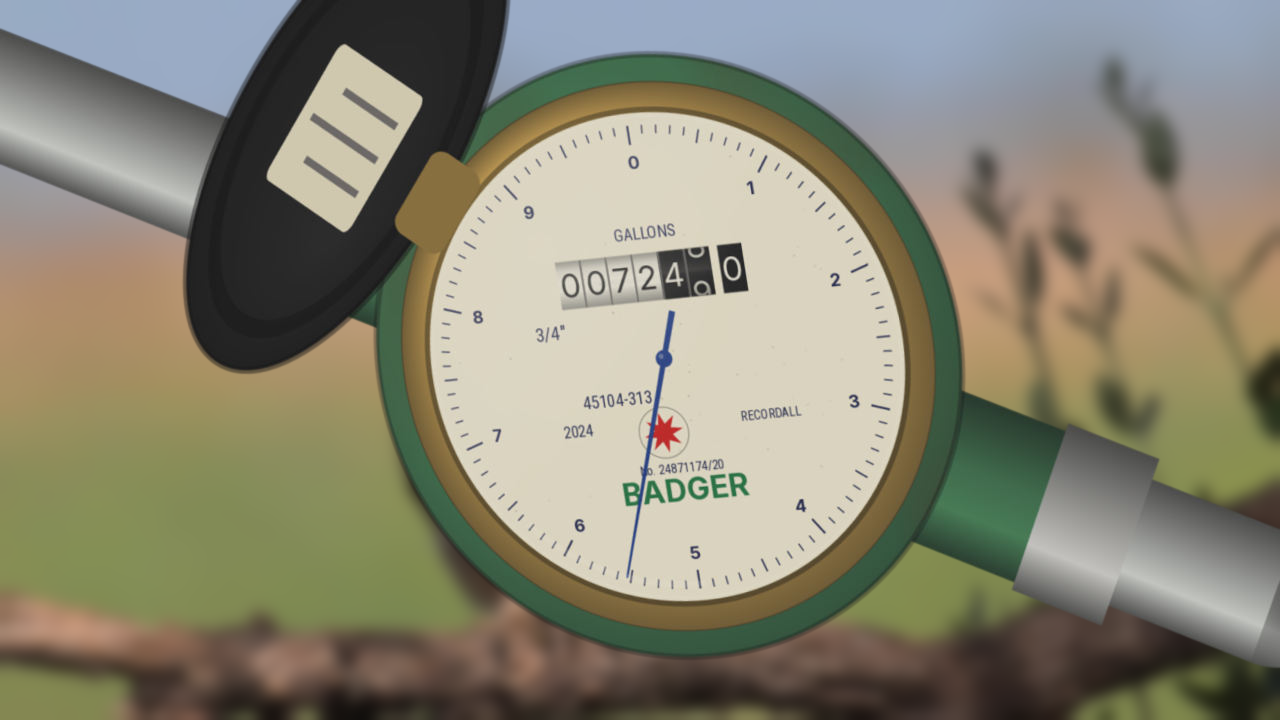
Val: 72485.5 gal
